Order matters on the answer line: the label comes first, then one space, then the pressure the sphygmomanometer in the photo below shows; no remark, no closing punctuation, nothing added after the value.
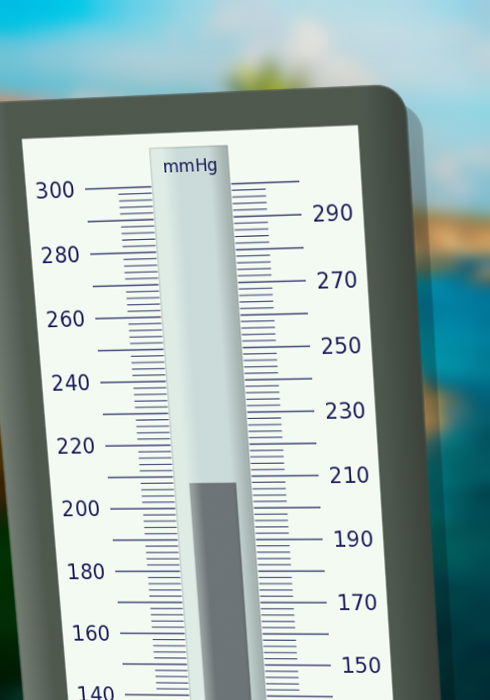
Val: 208 mmHg
